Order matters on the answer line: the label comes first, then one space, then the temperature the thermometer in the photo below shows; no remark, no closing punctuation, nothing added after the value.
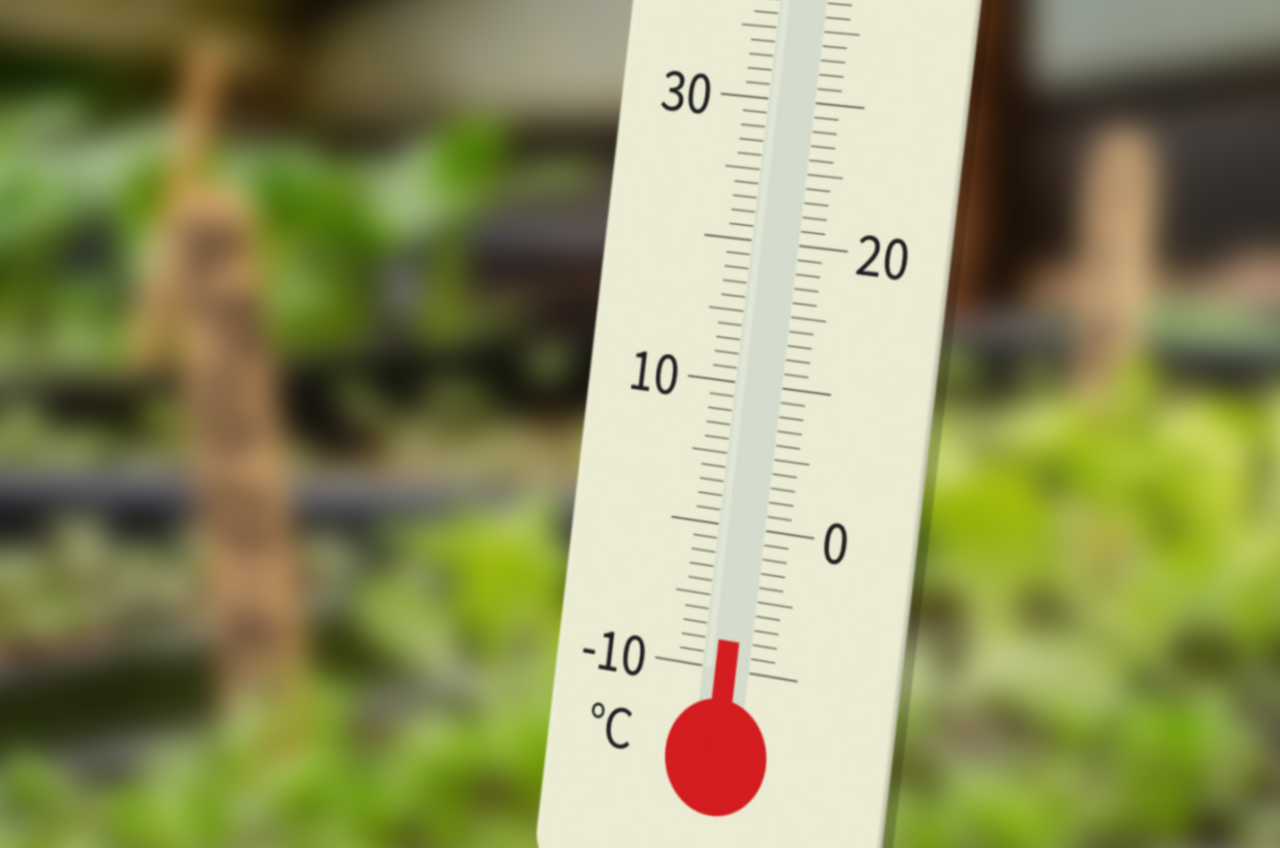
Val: -8 °C
